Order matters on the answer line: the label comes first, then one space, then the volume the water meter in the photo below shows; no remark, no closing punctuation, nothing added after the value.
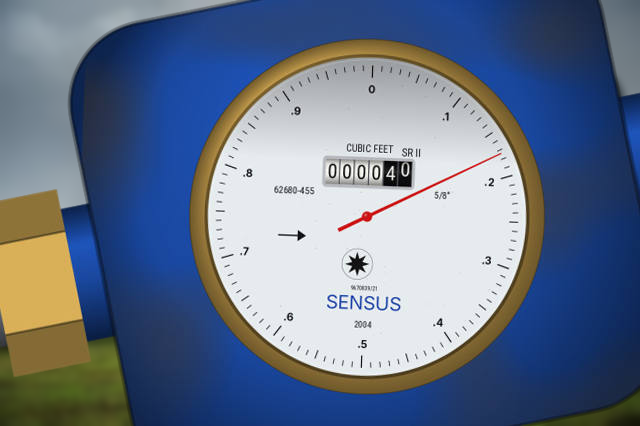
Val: 40.17 ft³
